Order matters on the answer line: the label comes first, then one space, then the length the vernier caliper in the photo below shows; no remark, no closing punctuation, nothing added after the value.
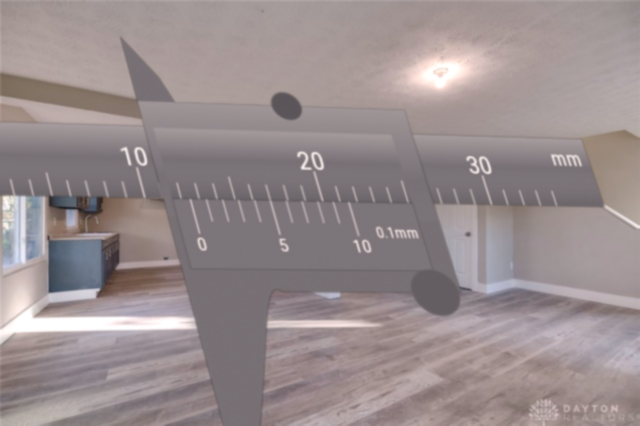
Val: 12.5 mm
